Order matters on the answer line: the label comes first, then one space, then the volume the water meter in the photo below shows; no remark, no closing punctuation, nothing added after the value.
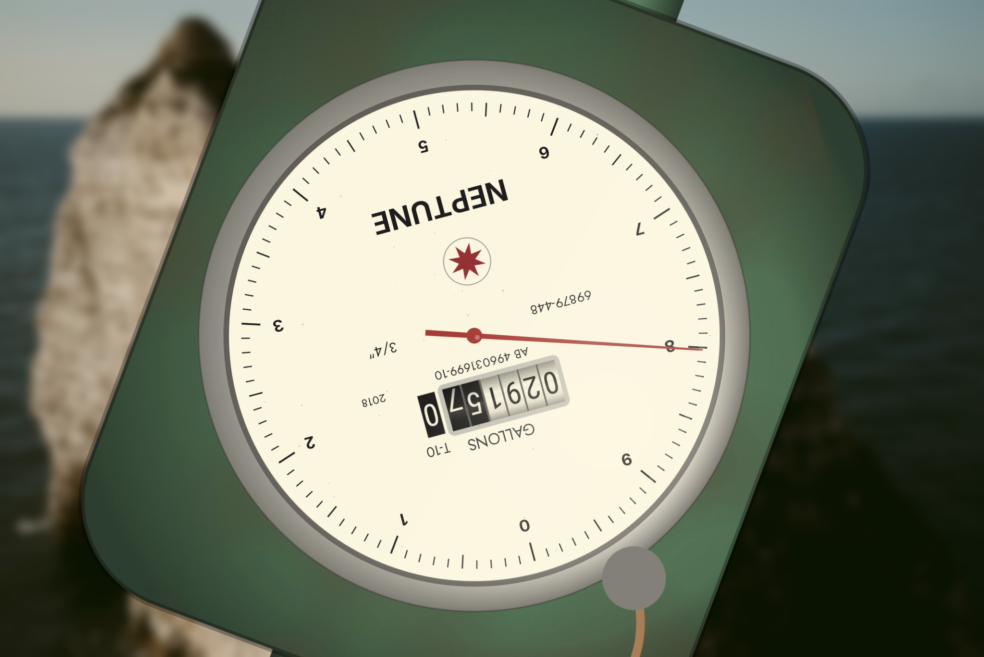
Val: 291568.0 gal
